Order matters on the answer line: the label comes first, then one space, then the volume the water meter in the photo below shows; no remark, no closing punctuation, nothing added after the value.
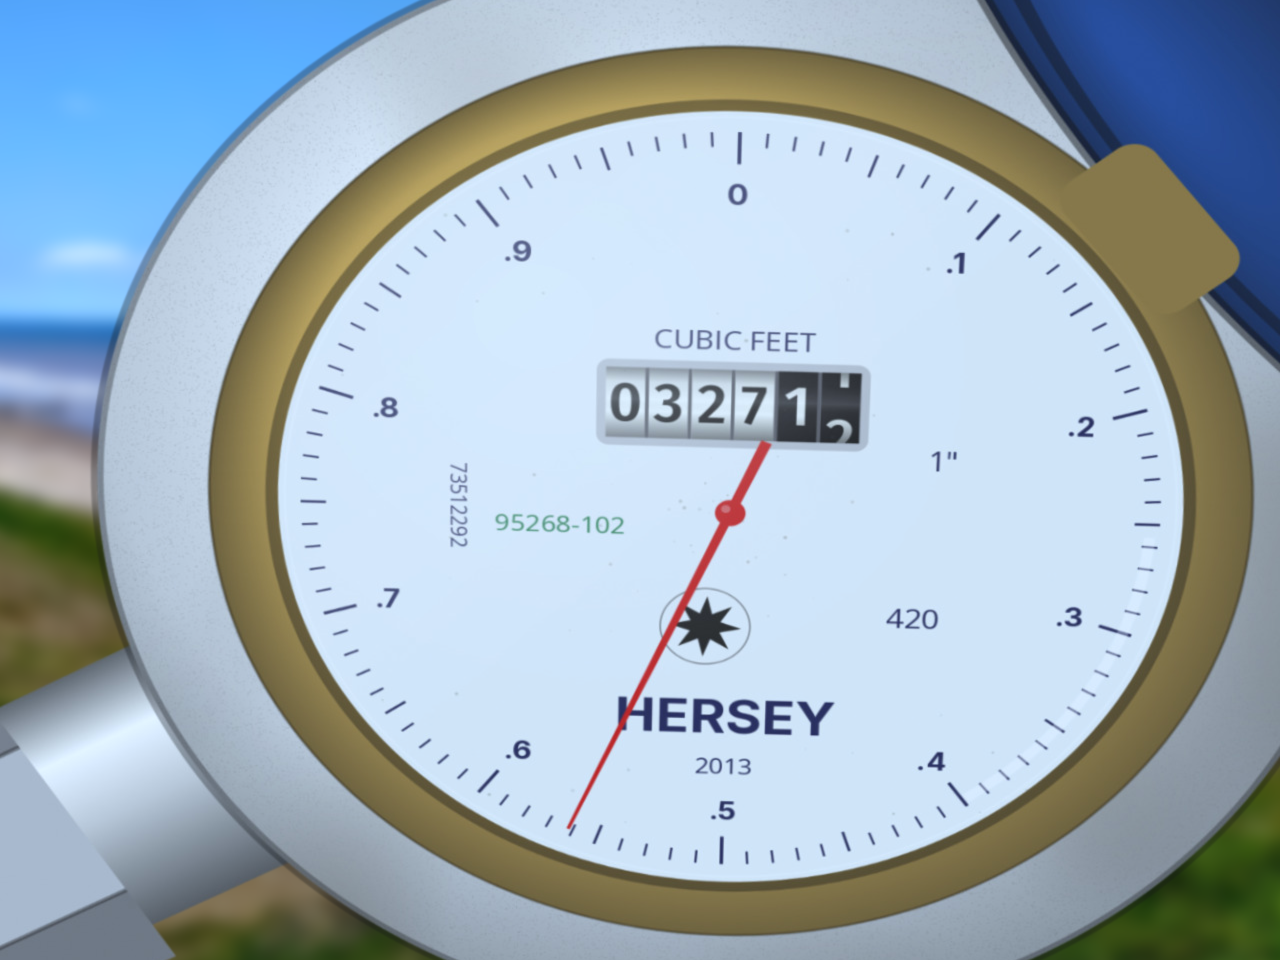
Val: 32711.56 ft³
